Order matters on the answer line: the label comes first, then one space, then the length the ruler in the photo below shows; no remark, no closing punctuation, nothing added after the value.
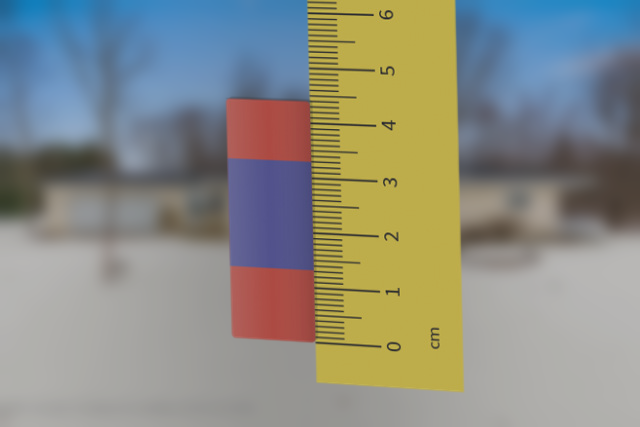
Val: 4.4 cm
